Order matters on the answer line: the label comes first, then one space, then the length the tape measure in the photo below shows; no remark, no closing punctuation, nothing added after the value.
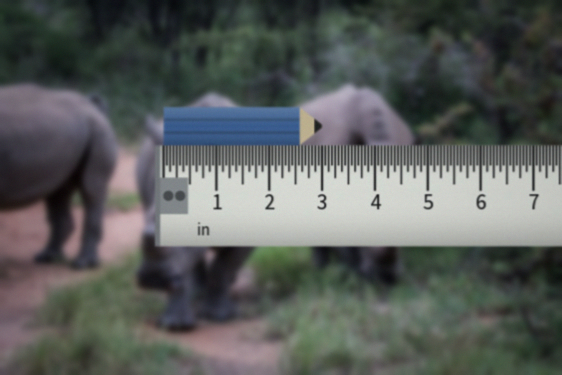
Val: 3 in
